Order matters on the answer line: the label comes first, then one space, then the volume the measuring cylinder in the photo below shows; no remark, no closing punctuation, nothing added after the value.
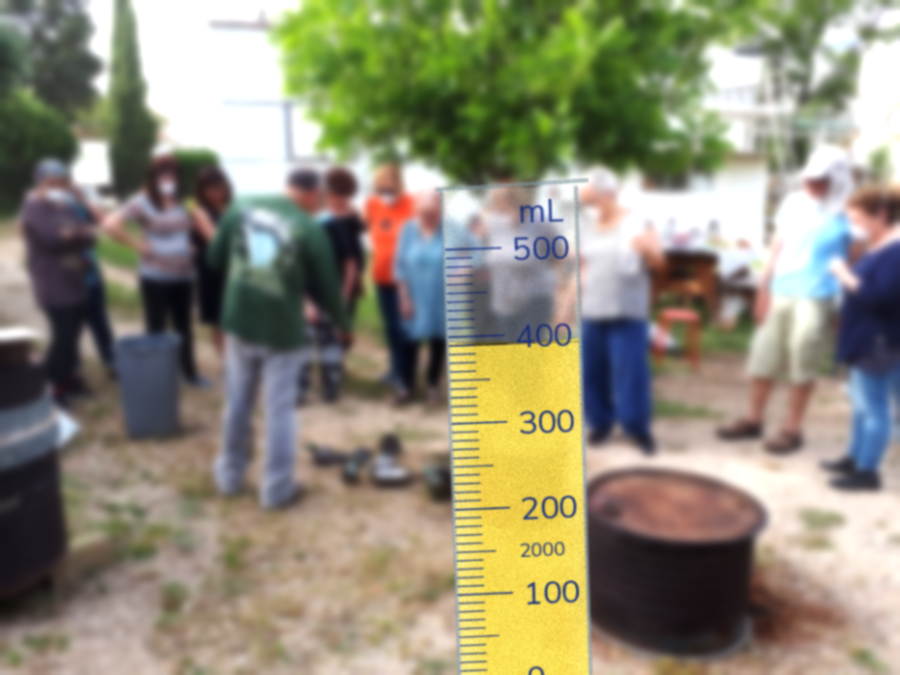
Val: 390 mL
